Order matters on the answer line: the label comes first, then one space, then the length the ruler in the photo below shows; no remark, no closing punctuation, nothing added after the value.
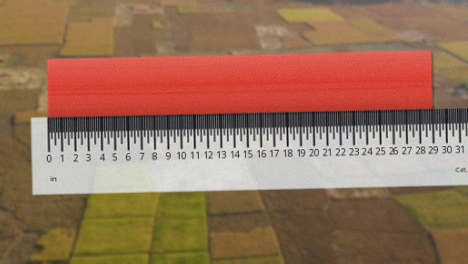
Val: 29 in
